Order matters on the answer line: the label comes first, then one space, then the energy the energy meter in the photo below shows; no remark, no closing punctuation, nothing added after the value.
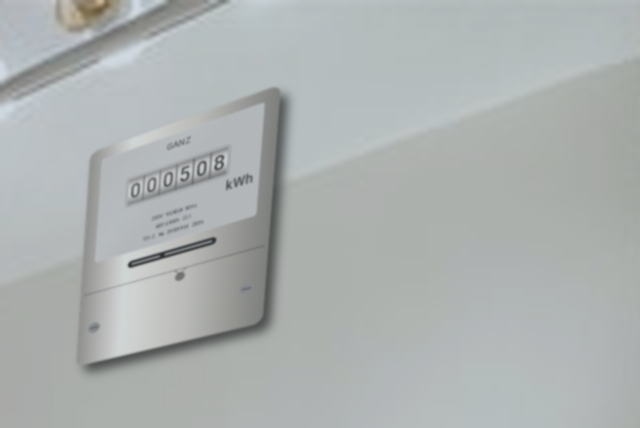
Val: 508 kWh
